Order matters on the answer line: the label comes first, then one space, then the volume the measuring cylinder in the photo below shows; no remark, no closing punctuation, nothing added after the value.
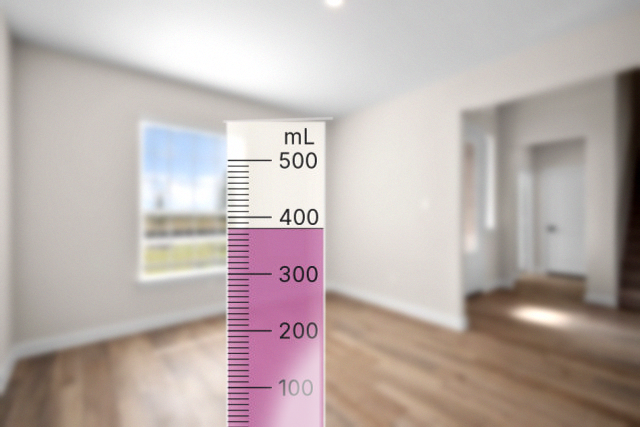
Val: 380 mL
